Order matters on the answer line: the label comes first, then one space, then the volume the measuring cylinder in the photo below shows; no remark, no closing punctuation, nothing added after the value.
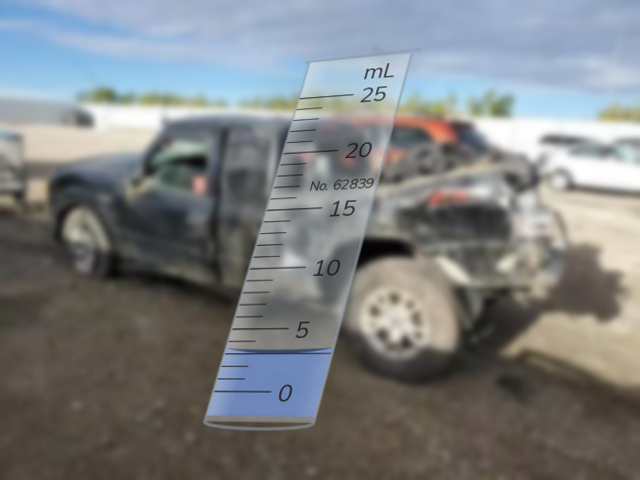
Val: 3 mL
